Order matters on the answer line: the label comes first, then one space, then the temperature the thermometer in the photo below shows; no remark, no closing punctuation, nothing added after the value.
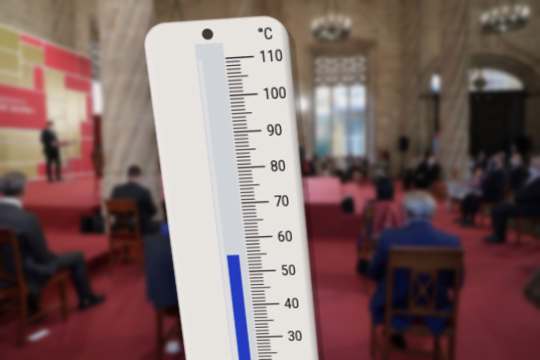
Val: 55 °C
